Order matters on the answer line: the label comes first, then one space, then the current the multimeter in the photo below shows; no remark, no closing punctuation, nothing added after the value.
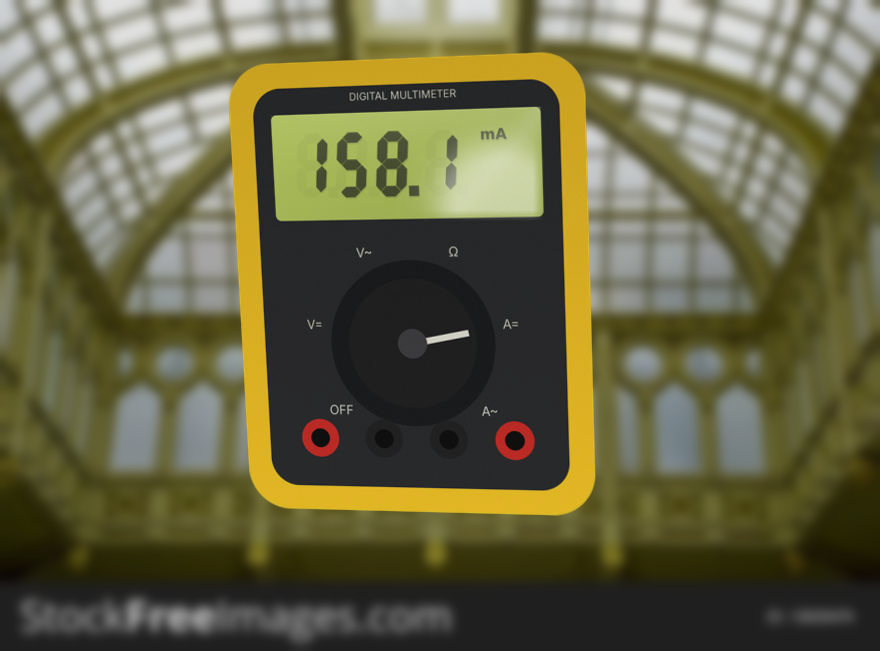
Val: 158.1 mA
